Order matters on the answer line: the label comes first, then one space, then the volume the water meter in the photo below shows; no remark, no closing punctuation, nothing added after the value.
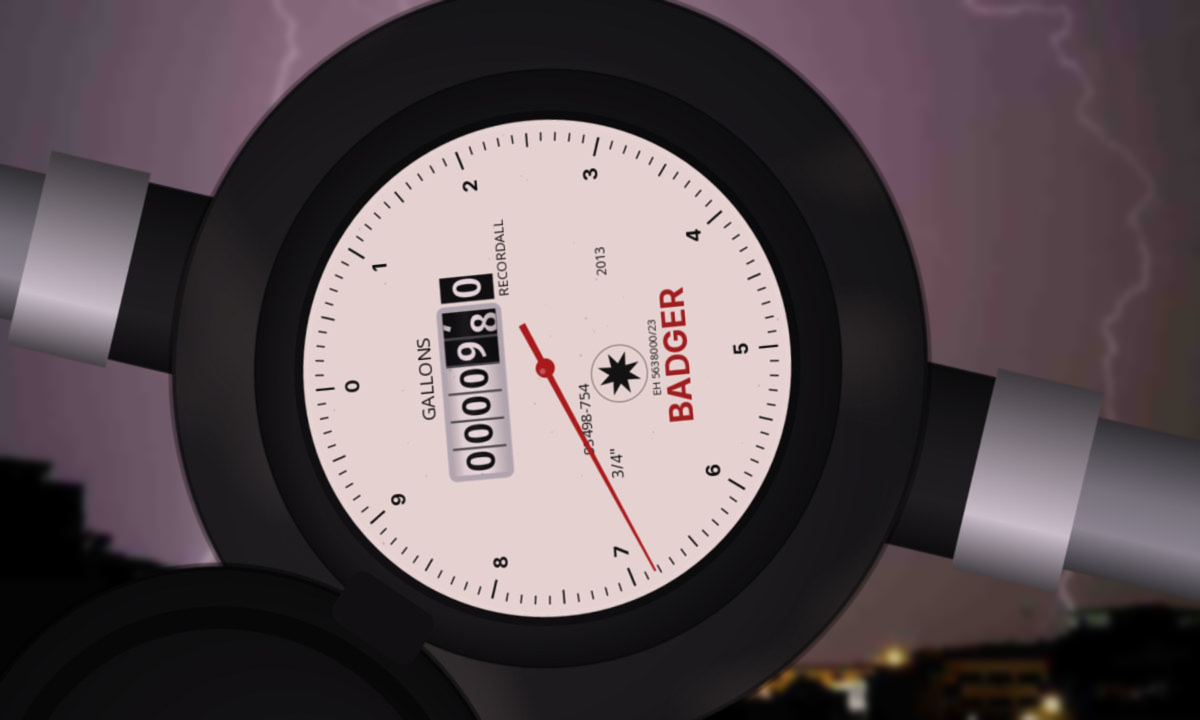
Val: 976.8 gal
